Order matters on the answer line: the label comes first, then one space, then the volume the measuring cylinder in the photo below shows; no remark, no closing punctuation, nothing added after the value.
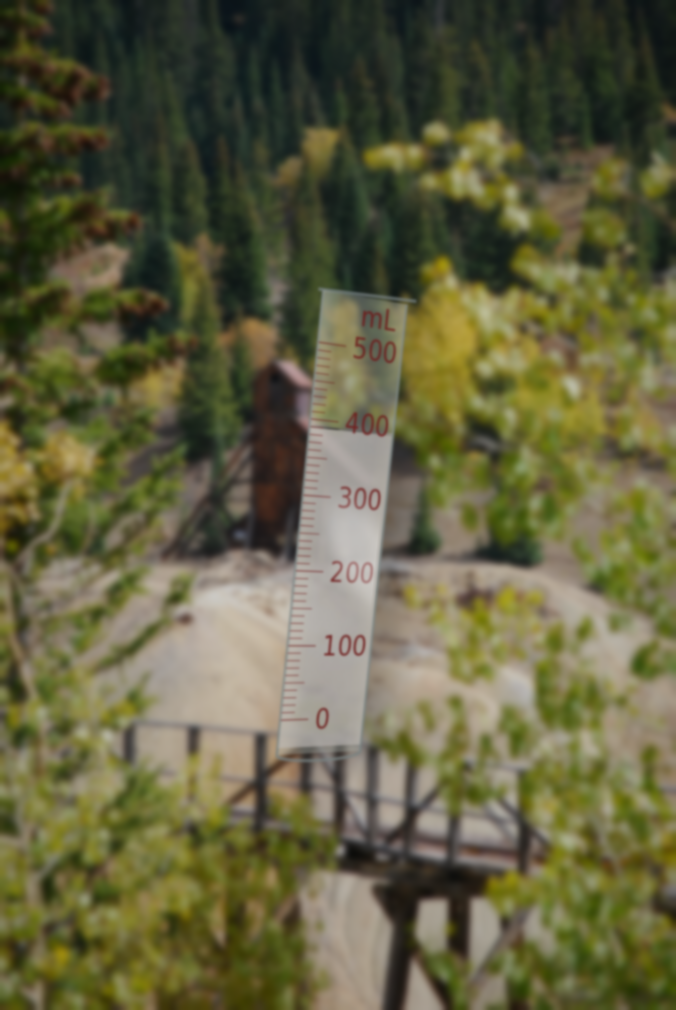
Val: 390 mL
